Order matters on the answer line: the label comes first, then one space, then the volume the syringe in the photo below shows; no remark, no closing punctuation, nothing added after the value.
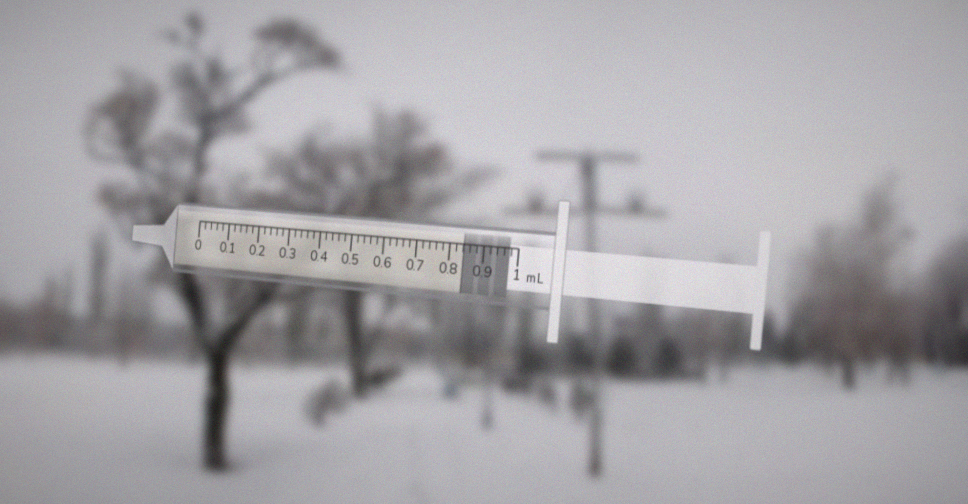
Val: 0.84 mL
